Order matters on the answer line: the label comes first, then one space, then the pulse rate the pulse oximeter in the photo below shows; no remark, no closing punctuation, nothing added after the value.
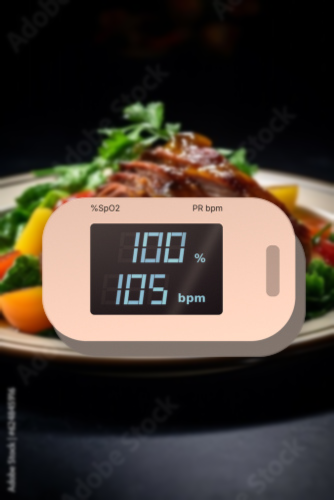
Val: 105 bpm
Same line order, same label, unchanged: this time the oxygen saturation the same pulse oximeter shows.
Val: 100 %
